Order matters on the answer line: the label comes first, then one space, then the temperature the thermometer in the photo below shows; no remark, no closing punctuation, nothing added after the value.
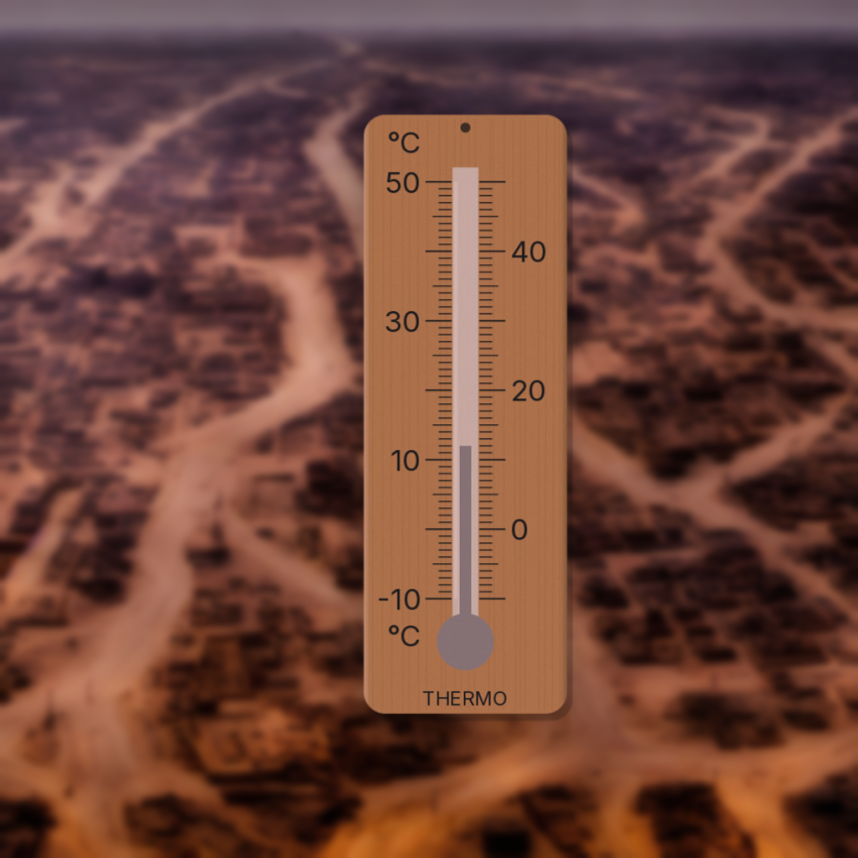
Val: 12 °C
